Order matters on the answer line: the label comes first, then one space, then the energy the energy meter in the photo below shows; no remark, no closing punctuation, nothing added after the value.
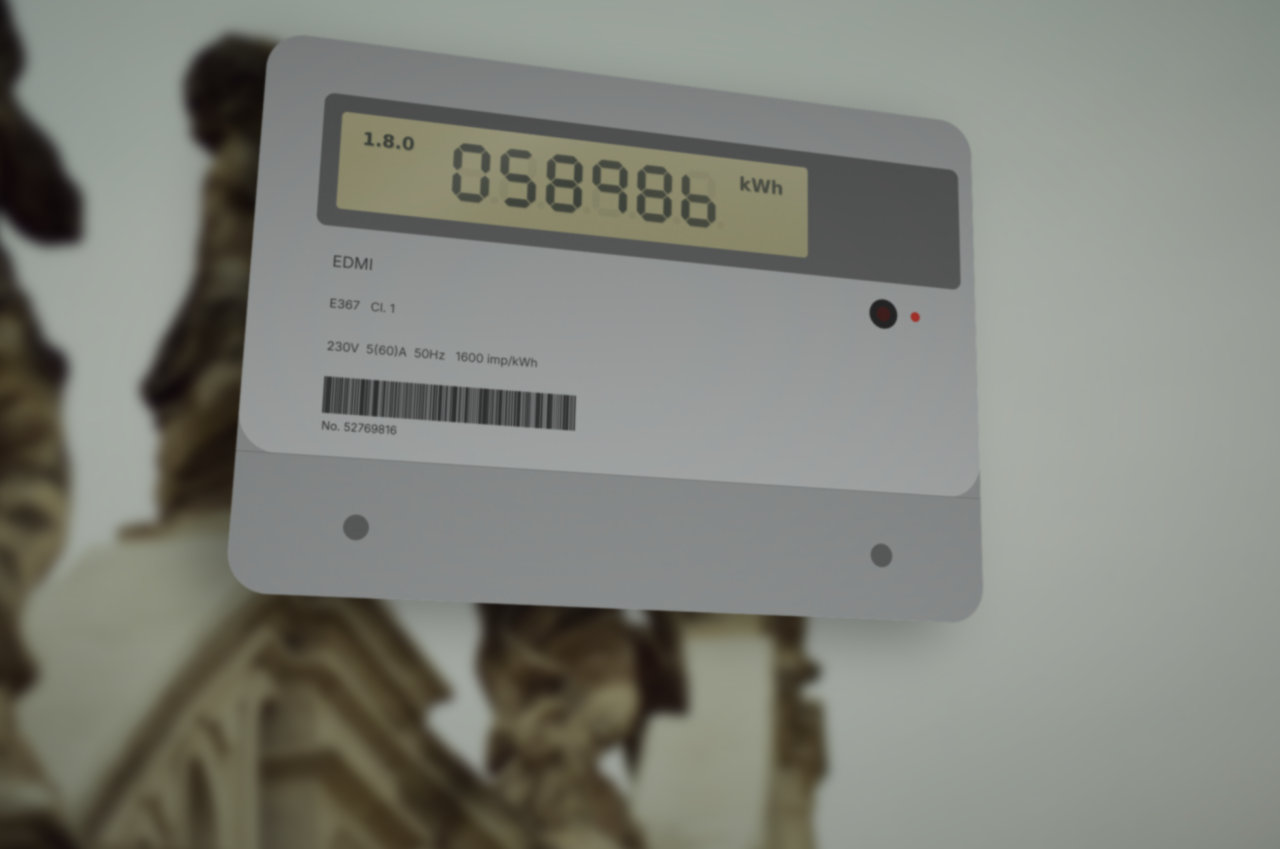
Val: 58986 kWh
